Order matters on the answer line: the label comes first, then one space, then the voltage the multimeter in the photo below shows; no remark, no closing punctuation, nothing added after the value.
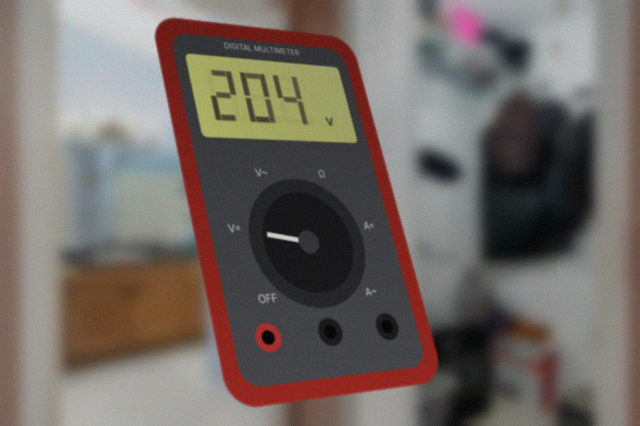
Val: 204 V
